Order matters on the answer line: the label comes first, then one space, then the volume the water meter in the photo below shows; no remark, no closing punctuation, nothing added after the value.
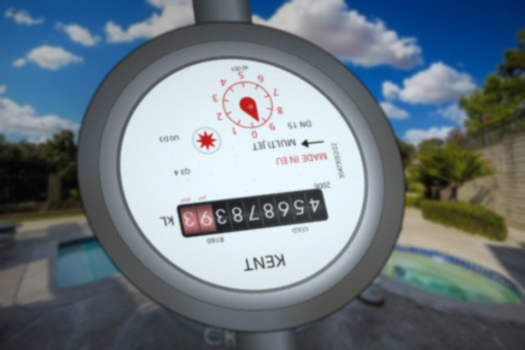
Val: 4568783.929 kL
